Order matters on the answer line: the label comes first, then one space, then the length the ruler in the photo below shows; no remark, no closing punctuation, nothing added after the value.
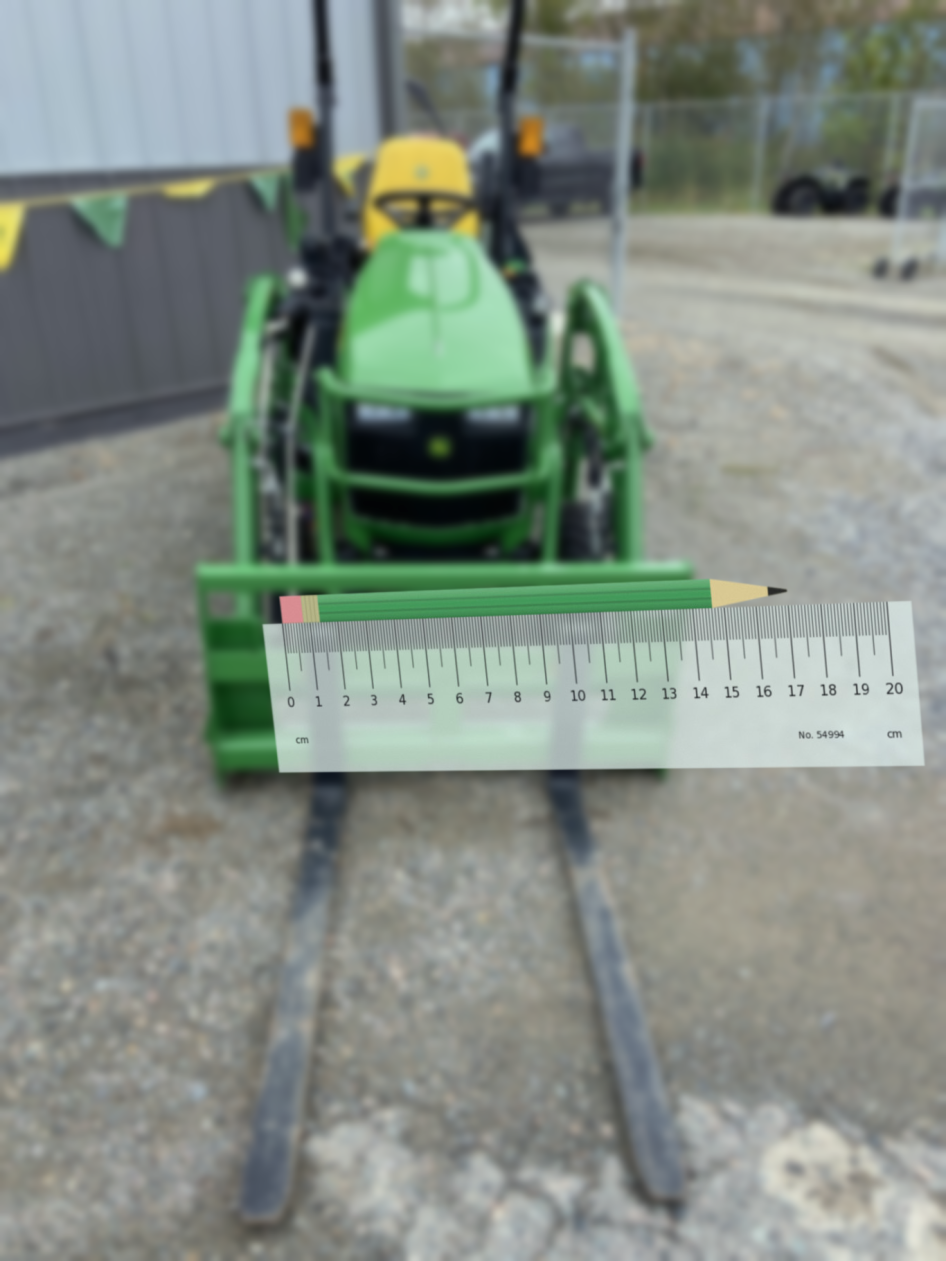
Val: 17 cm
